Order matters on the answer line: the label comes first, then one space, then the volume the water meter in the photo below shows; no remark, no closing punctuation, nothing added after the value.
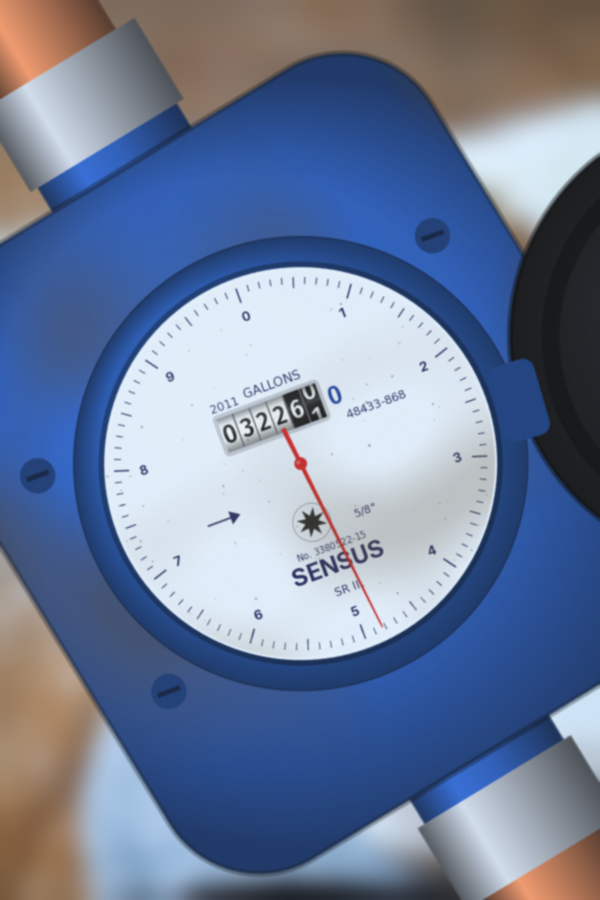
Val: 322604.8 gal
